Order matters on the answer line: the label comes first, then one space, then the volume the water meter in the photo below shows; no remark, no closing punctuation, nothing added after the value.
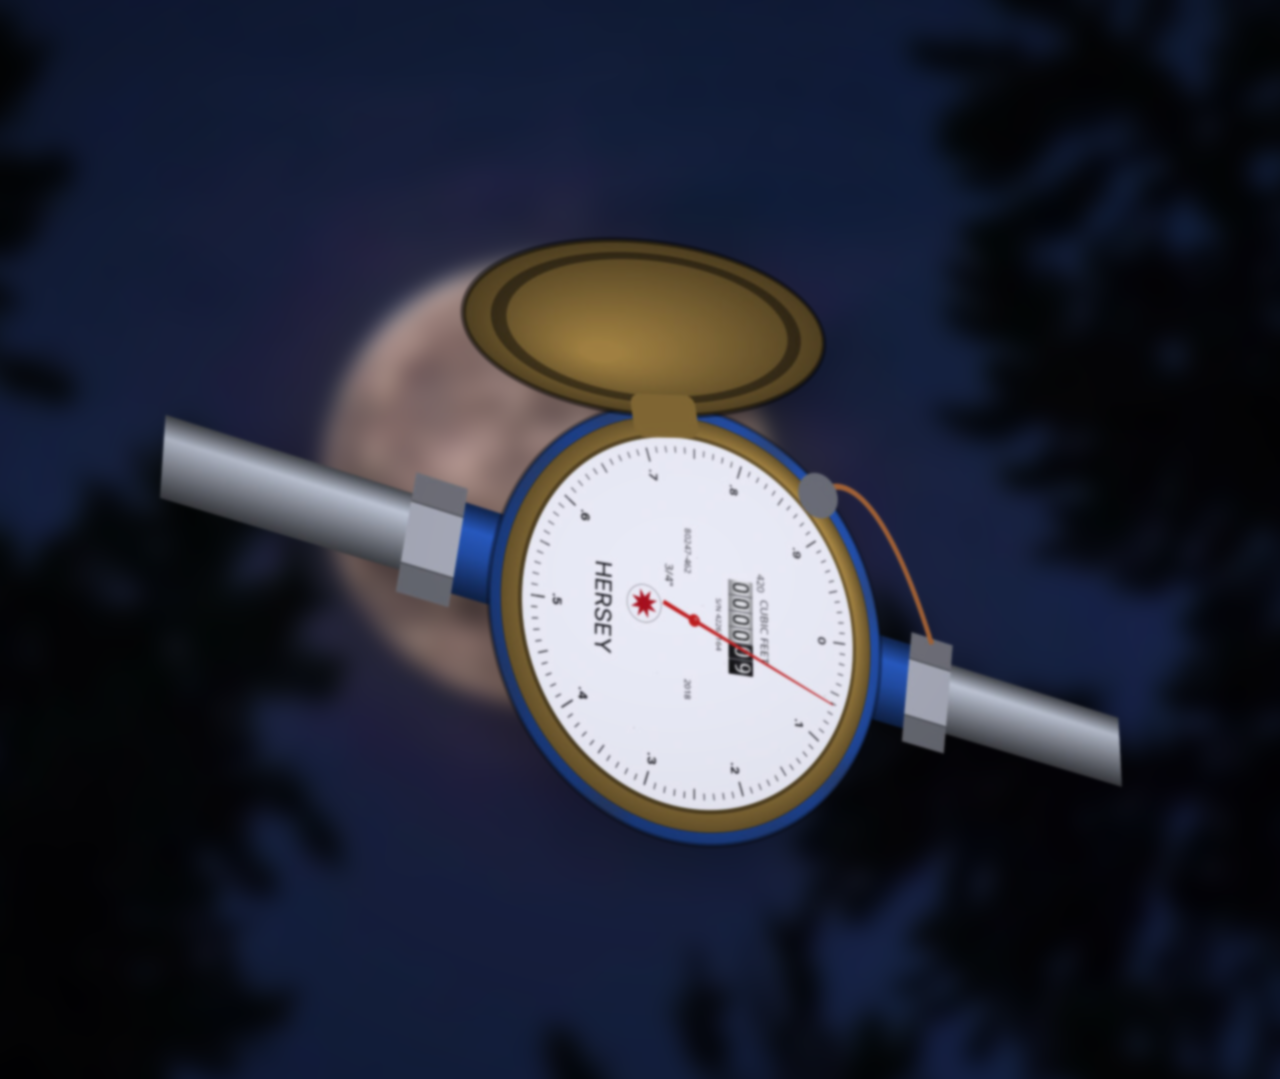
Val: 9.06 ft³
